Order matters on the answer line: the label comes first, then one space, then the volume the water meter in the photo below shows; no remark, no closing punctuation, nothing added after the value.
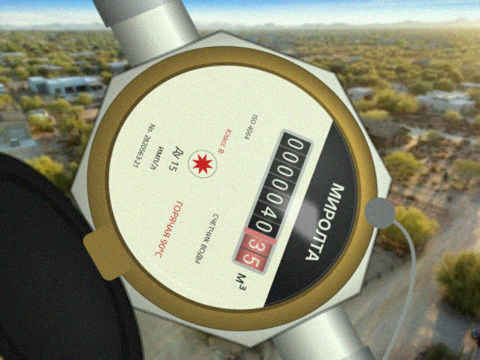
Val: 40.35 m³
